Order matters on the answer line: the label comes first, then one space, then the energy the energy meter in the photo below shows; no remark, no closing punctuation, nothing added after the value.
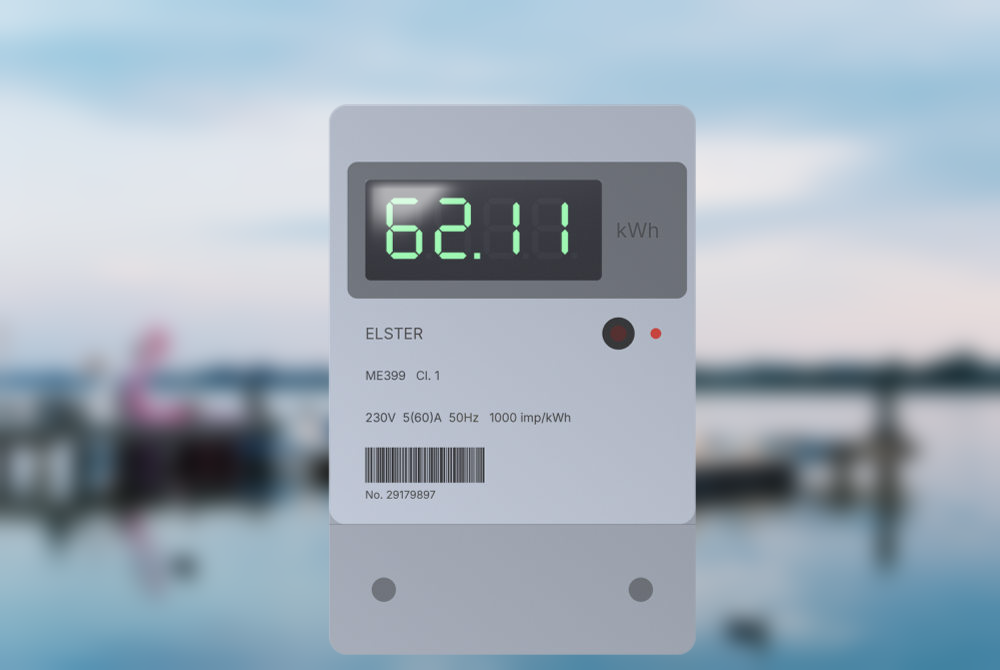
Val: 62.11 kWh
